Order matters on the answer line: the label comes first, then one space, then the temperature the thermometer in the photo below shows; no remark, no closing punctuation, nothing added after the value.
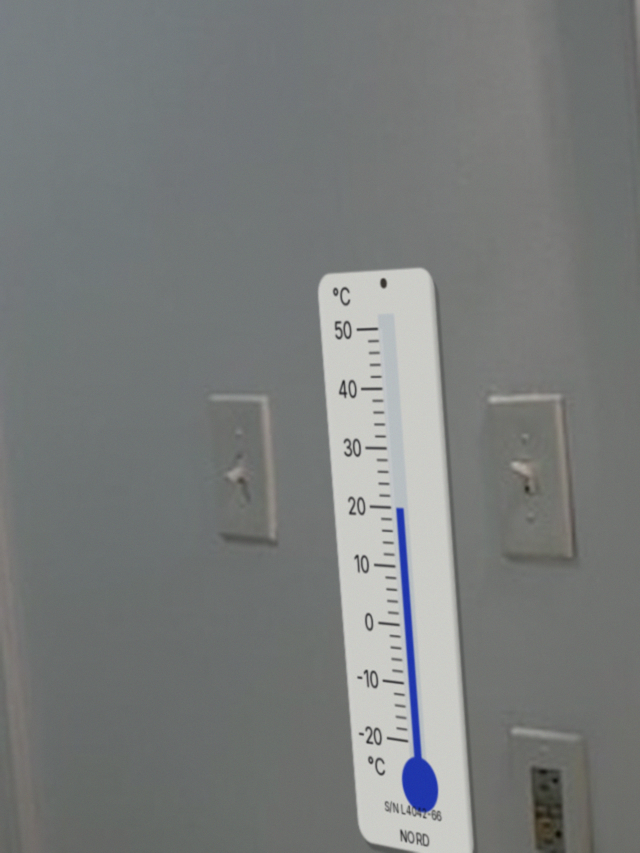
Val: 20 °C
